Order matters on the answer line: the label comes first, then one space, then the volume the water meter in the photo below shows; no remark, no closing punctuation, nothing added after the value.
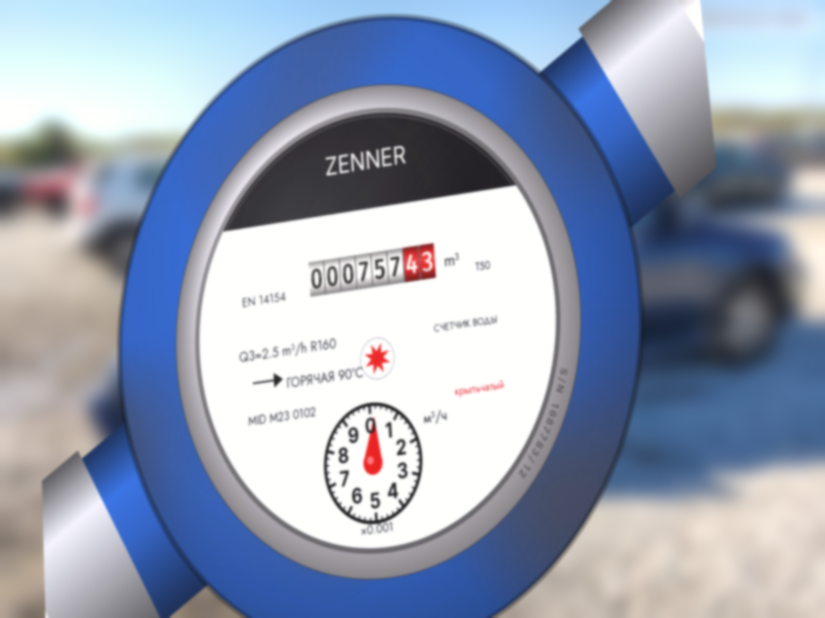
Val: 757.430 m³
